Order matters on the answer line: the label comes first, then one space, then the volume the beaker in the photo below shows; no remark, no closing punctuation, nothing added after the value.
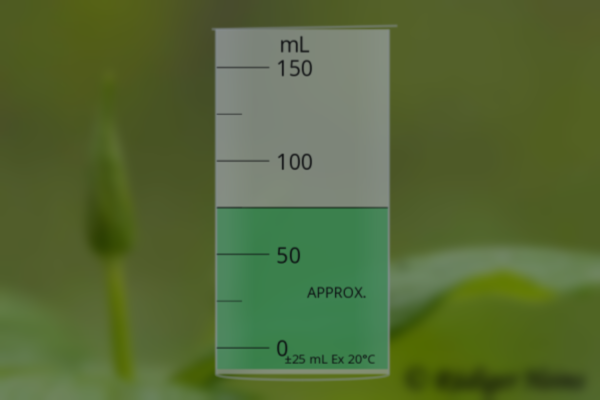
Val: 75 mL
